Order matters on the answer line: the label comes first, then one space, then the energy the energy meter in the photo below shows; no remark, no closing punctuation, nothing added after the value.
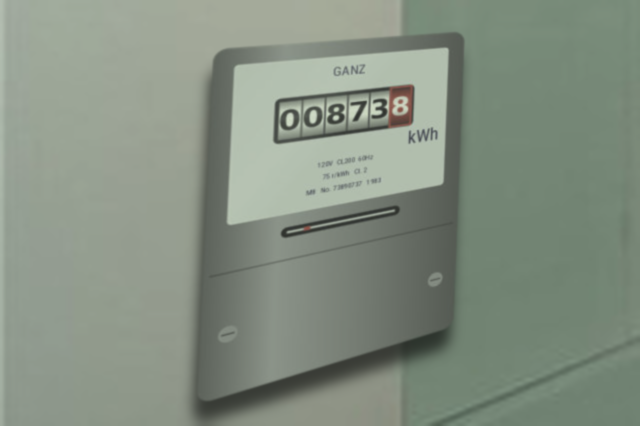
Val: 873.8 kWh
